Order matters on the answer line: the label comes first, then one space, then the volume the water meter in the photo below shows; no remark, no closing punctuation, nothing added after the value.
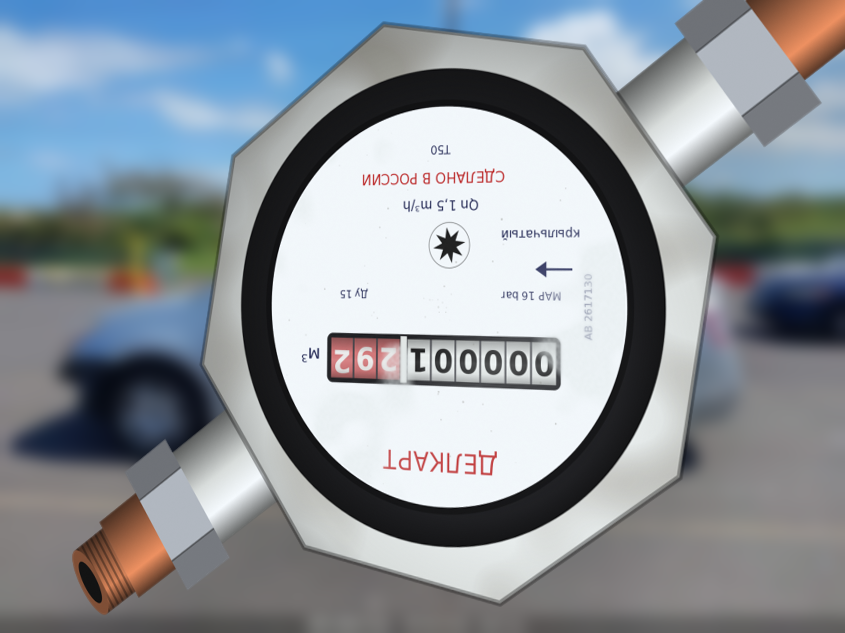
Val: 1.292 m³
